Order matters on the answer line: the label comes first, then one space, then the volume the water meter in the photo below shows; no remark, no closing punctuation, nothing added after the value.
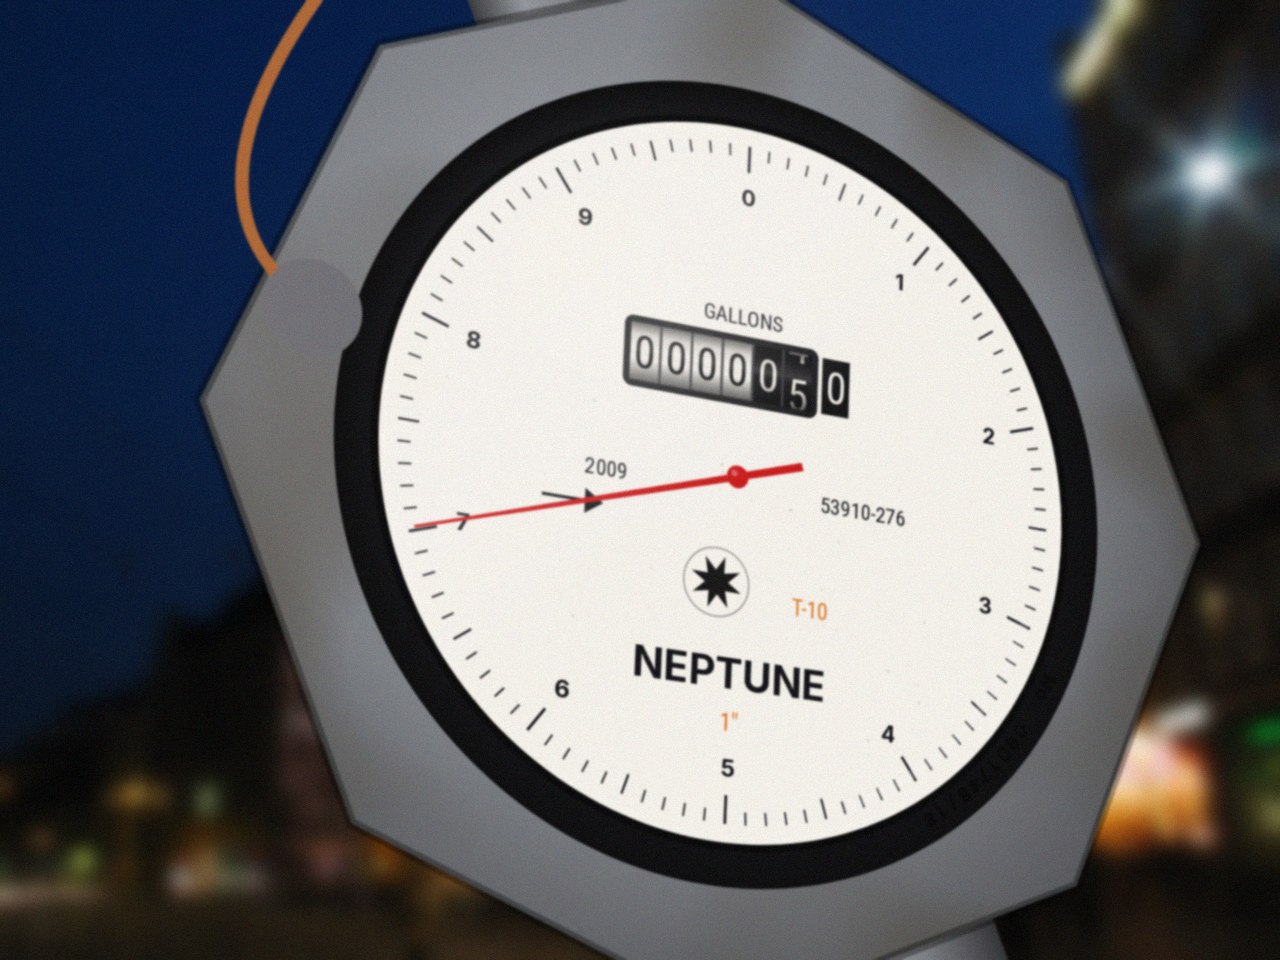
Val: 47.0 gal
